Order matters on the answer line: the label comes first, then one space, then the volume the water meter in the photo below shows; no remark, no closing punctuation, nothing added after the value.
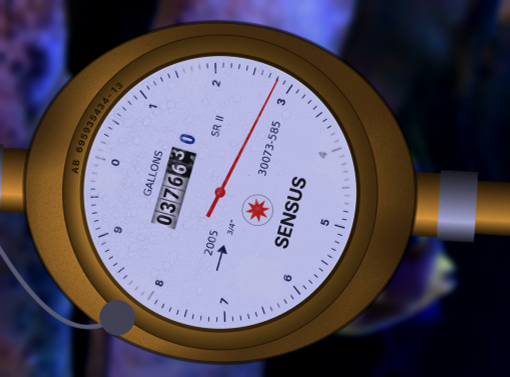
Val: 376632.8 gal
